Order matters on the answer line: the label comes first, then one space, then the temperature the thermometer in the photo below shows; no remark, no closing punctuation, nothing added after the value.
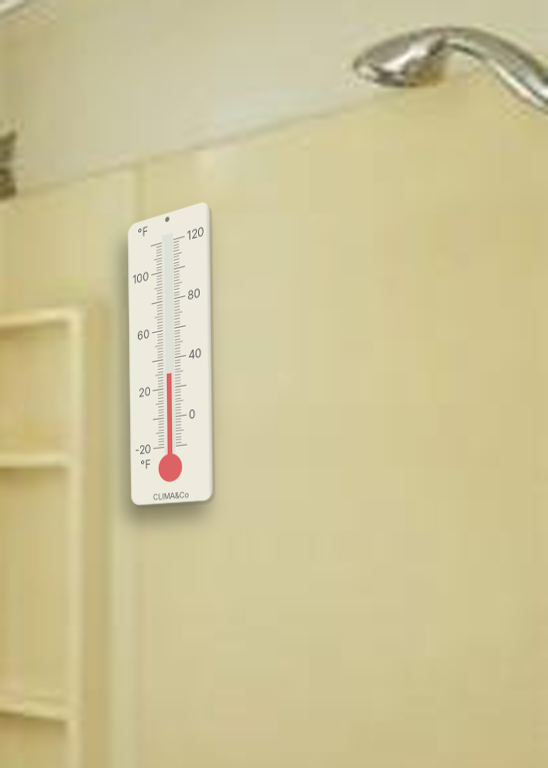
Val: 30 °F
